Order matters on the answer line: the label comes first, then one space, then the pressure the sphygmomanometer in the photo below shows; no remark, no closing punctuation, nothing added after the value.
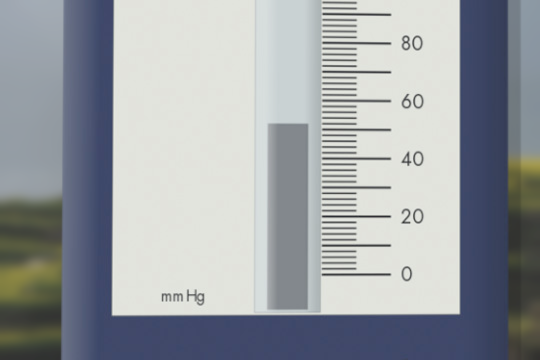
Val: 52 mmHg
